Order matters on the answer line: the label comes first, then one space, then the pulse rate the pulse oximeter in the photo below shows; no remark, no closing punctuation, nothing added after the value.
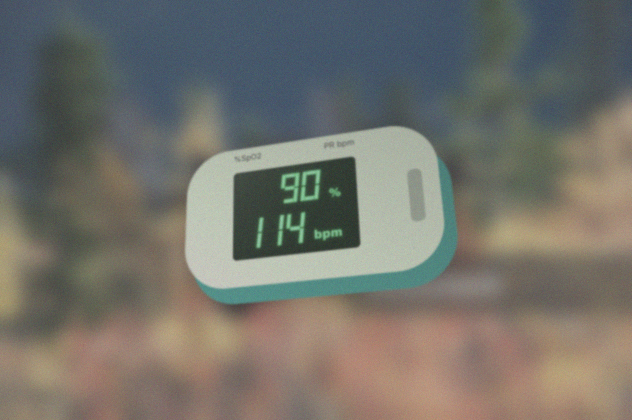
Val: 114 bpm
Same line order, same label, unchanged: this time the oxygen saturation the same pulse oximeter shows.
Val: 90 %
